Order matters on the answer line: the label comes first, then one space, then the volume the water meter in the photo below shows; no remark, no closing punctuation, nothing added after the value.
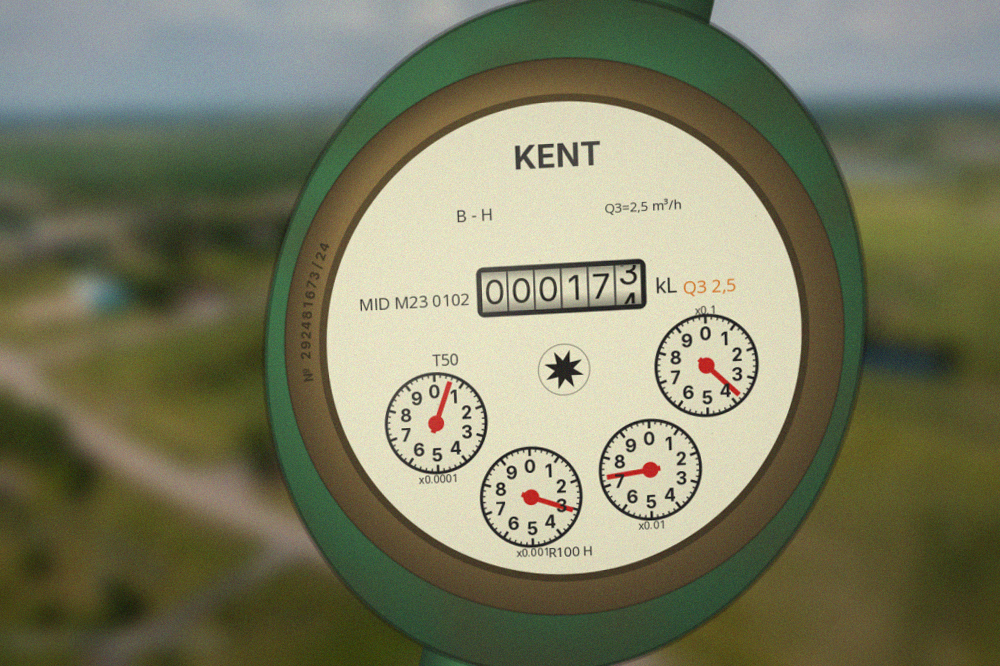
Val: 173.3730 kL
